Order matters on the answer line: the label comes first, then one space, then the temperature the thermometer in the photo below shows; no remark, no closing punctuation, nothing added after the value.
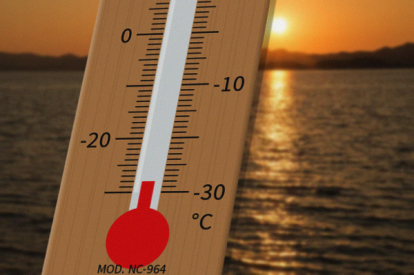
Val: -28 °C
